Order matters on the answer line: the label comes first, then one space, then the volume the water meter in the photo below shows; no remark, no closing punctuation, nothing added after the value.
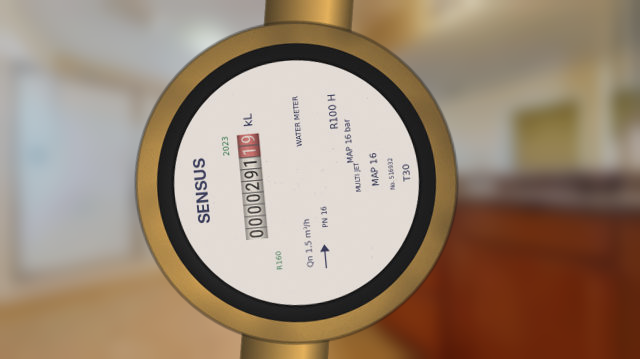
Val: 291.19 kL
